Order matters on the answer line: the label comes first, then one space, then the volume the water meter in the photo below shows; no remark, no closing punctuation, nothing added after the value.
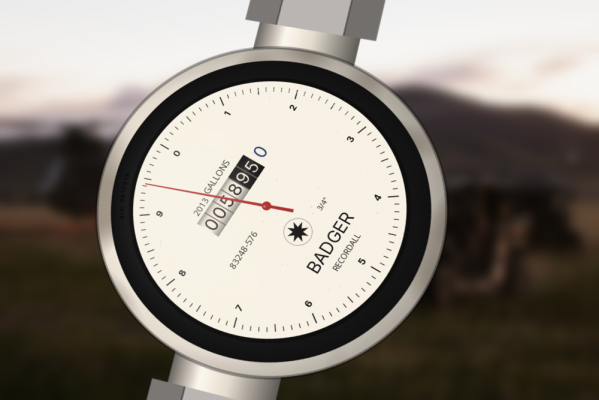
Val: 58949.4 gal
